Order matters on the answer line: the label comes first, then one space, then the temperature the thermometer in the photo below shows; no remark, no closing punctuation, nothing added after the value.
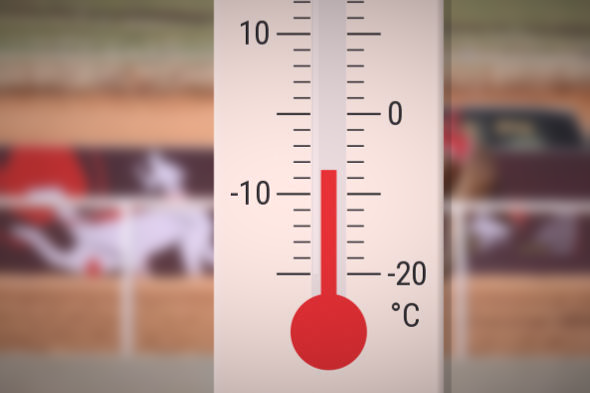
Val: -7 °C
